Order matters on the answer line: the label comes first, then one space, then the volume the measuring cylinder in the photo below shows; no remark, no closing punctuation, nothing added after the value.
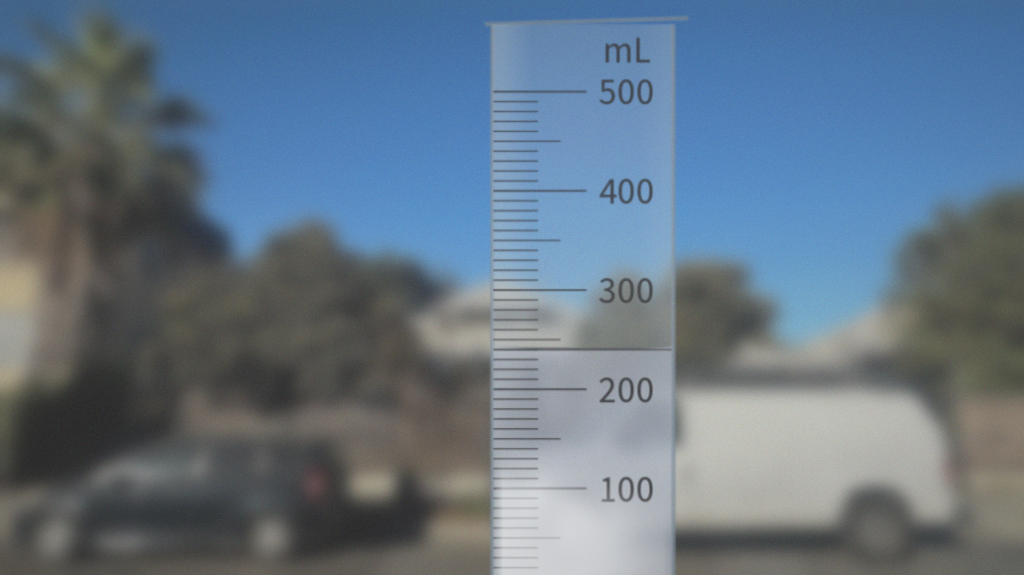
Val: 240 mL
